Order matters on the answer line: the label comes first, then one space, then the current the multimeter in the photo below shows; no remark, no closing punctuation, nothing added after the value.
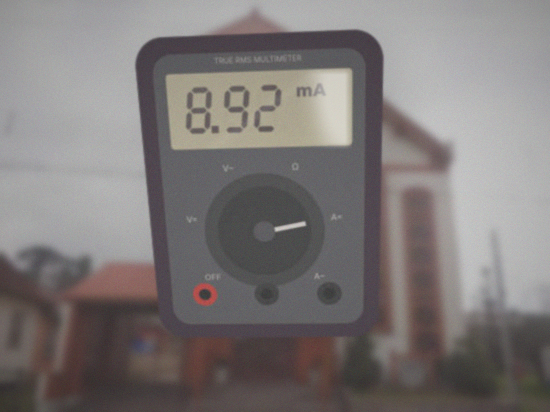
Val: 8.92 mA
